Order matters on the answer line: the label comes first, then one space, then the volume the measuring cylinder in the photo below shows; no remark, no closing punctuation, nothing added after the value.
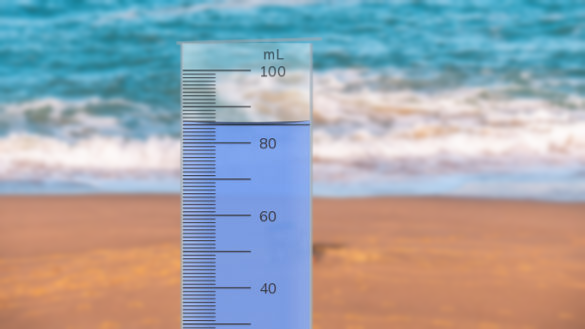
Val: 85 mL
